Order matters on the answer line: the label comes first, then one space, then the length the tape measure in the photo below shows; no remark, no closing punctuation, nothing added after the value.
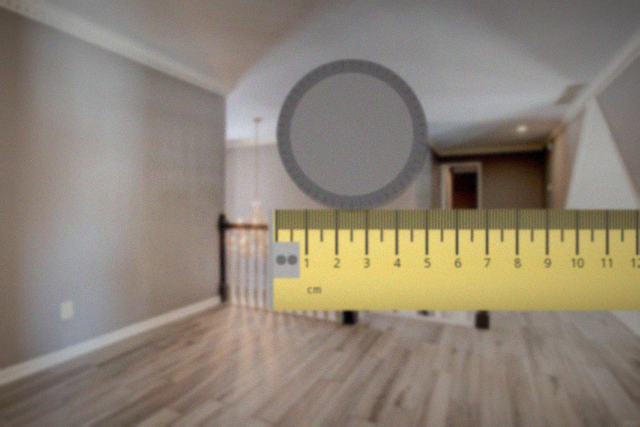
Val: 5 cm
